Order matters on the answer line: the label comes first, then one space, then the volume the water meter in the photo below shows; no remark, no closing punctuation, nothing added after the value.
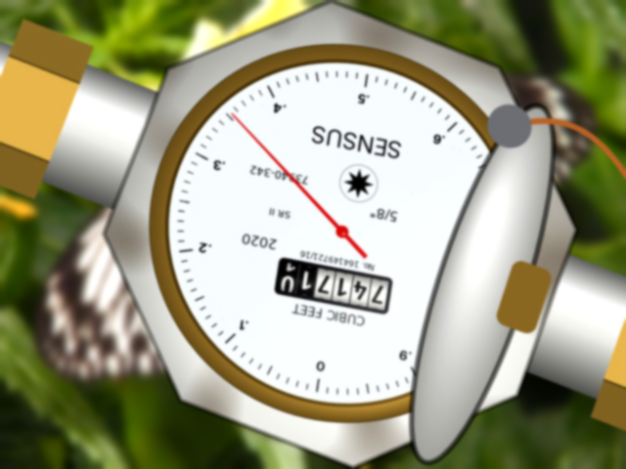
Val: 741710.35 ft³
